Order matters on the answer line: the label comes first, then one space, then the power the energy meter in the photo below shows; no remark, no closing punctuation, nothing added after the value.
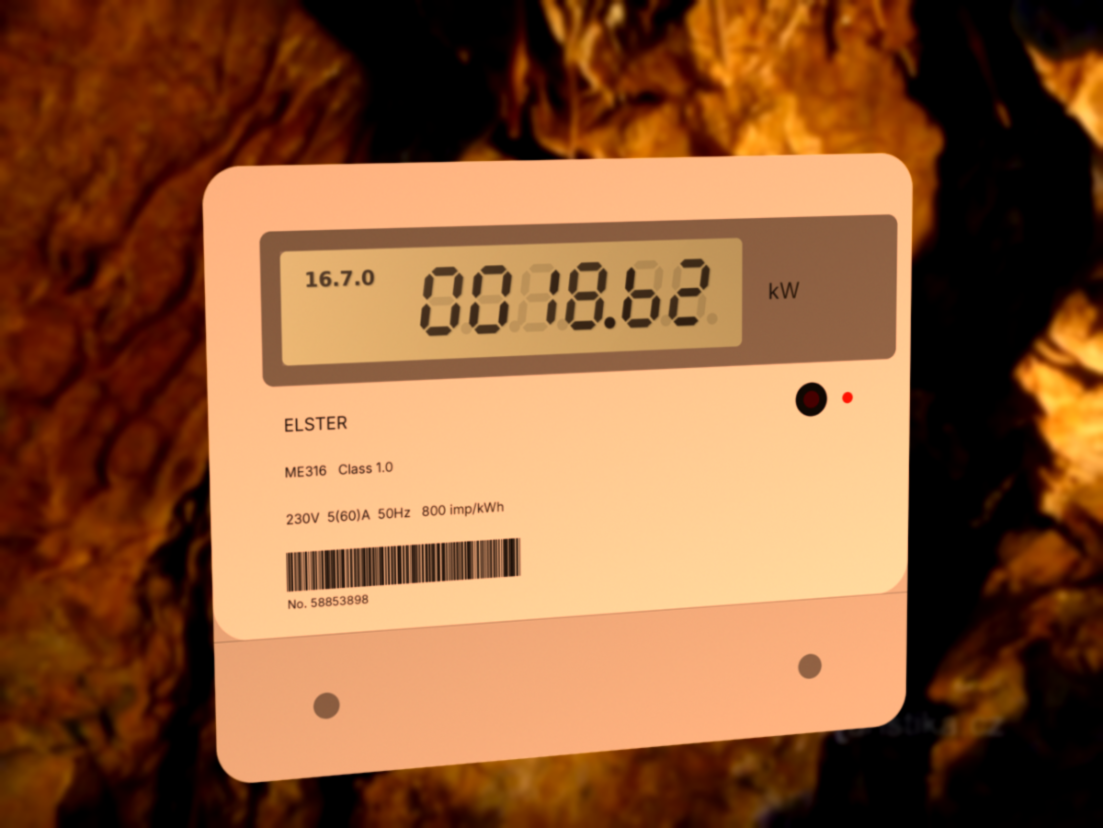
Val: 18.62 kW
